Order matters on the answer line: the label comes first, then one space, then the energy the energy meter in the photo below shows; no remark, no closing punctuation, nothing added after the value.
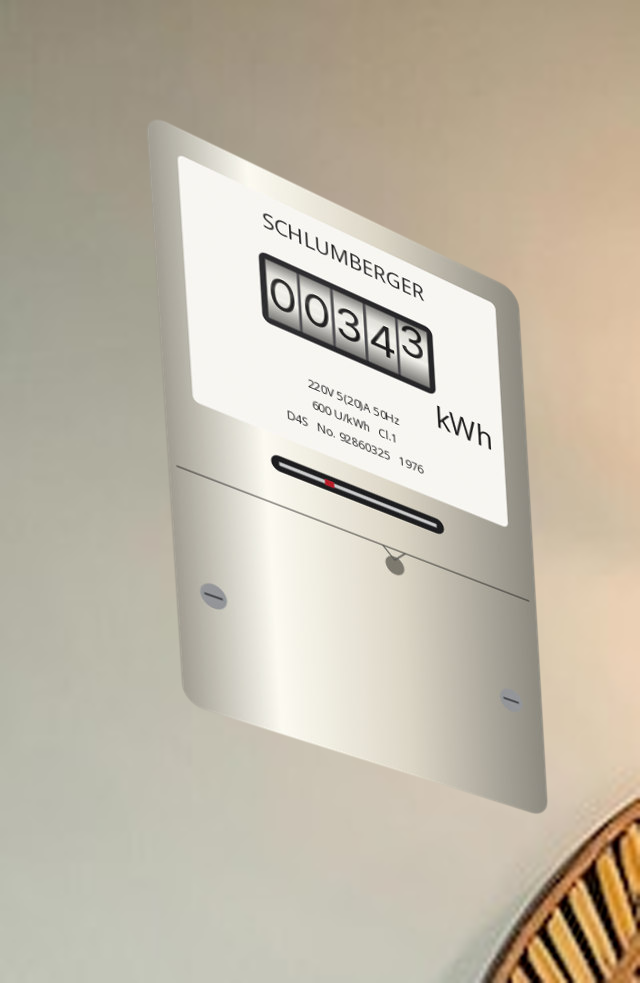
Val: 343 kWh
